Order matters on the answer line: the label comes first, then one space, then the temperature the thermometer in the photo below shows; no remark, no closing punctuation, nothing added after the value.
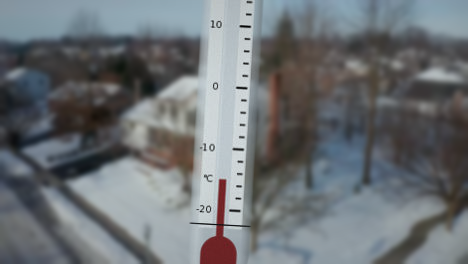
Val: -15 °C
